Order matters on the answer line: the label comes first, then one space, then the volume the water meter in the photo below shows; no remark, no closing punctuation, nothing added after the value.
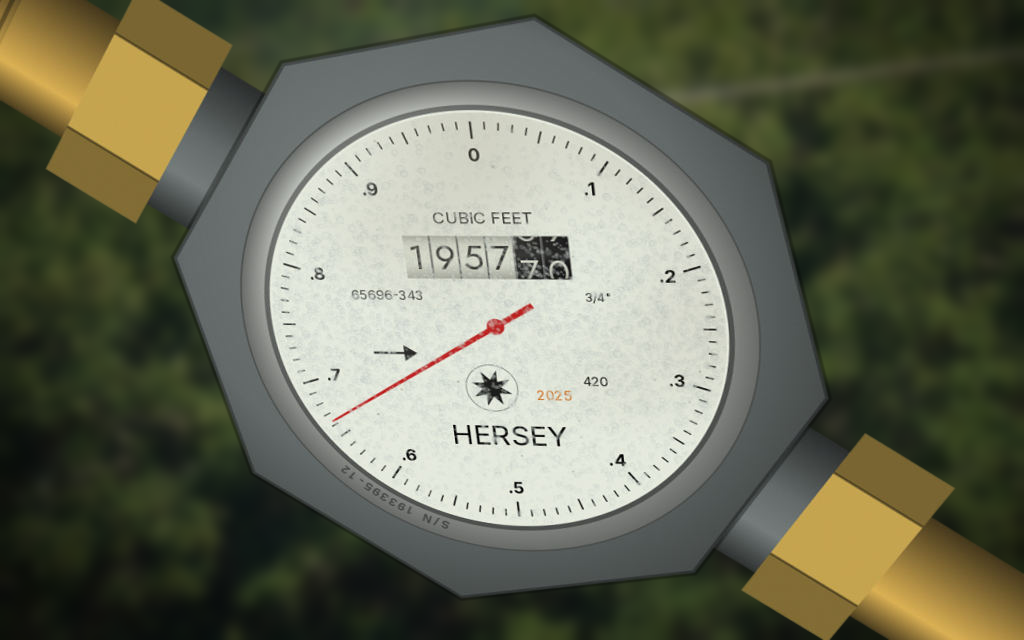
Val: 195769.66 ft³
